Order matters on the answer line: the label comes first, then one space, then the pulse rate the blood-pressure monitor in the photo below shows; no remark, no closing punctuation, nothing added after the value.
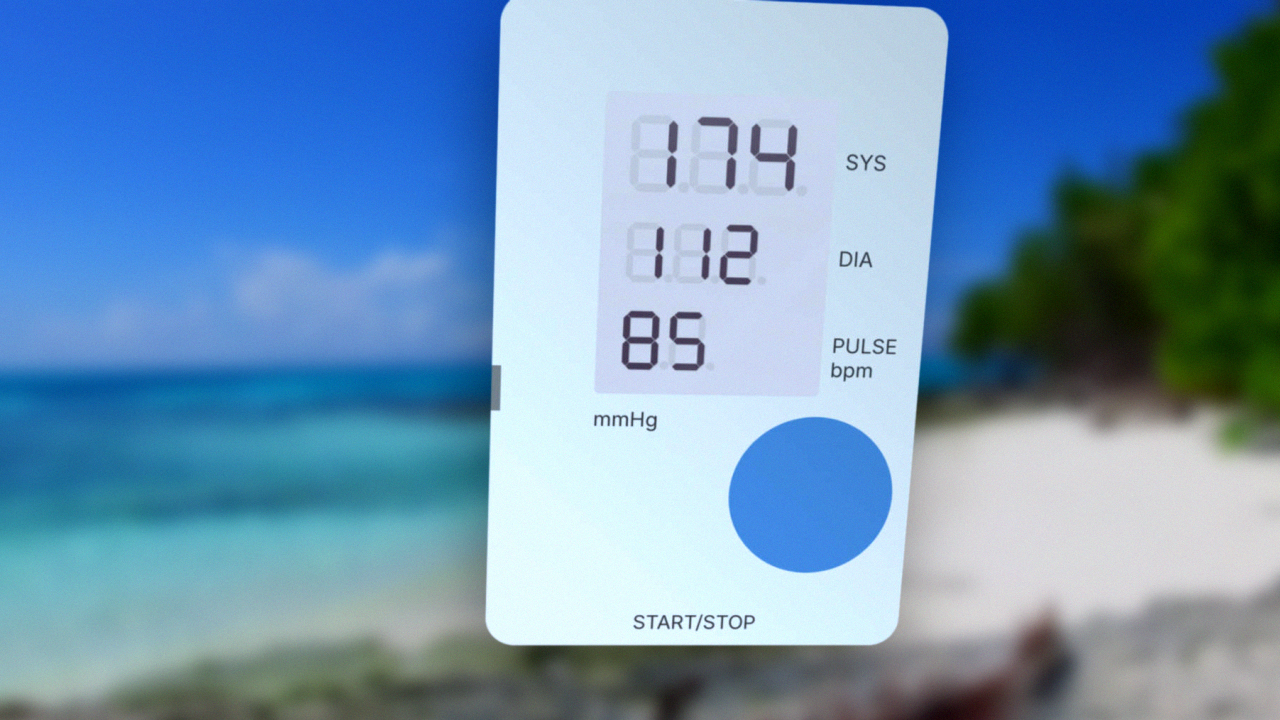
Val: 85 bpm
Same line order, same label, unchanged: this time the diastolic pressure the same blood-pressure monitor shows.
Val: 112 mmHg
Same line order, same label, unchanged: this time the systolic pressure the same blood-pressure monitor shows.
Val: 174 mmHg
